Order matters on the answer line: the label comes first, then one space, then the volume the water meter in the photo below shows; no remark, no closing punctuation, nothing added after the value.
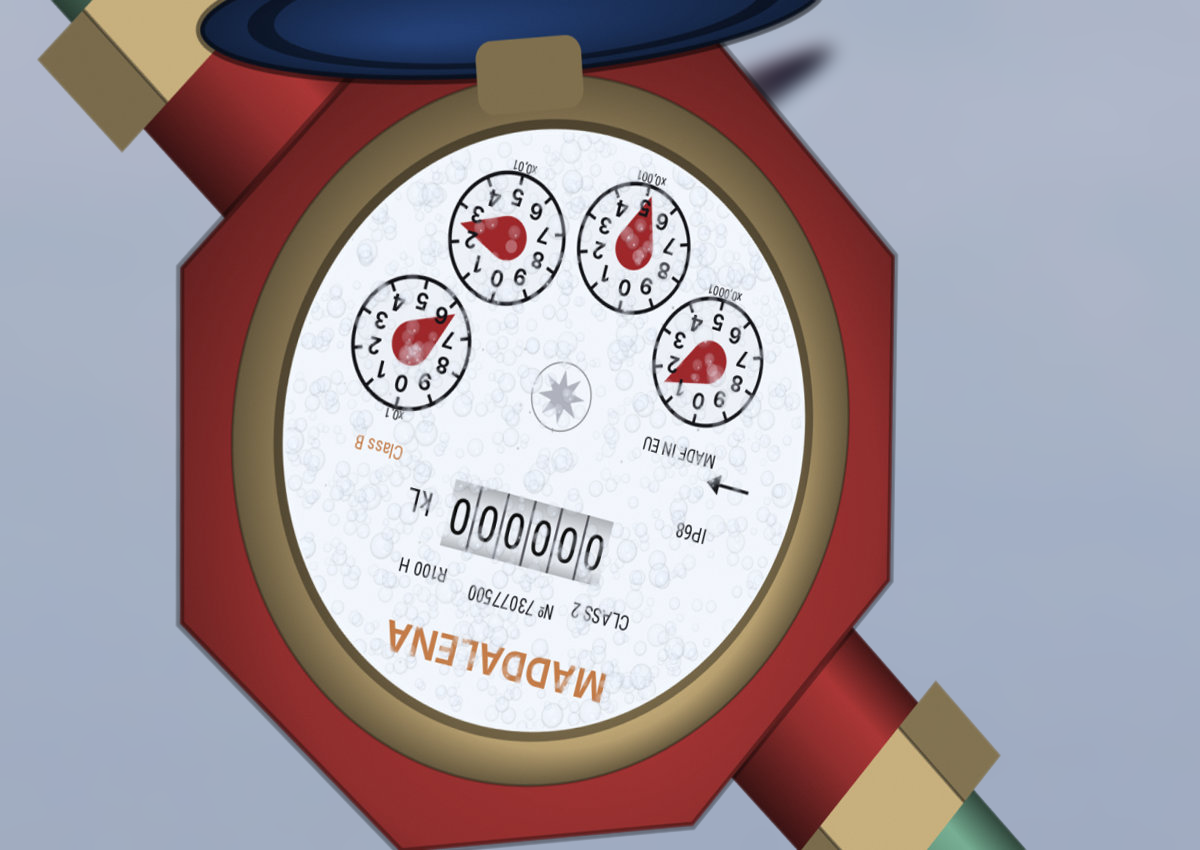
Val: 0.6251 kL
